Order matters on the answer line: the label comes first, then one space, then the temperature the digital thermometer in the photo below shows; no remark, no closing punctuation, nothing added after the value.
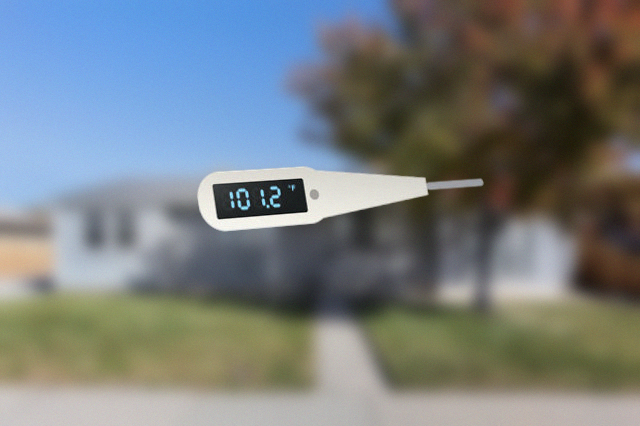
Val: 101.2 °F
